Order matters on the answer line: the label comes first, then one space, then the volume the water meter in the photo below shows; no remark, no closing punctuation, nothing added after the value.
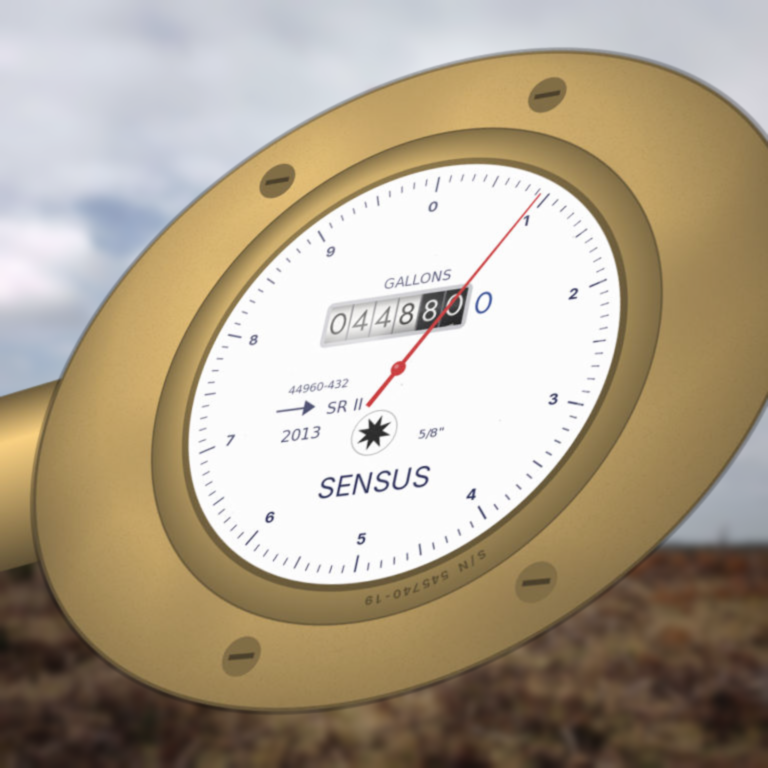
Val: 448800.9 gal
